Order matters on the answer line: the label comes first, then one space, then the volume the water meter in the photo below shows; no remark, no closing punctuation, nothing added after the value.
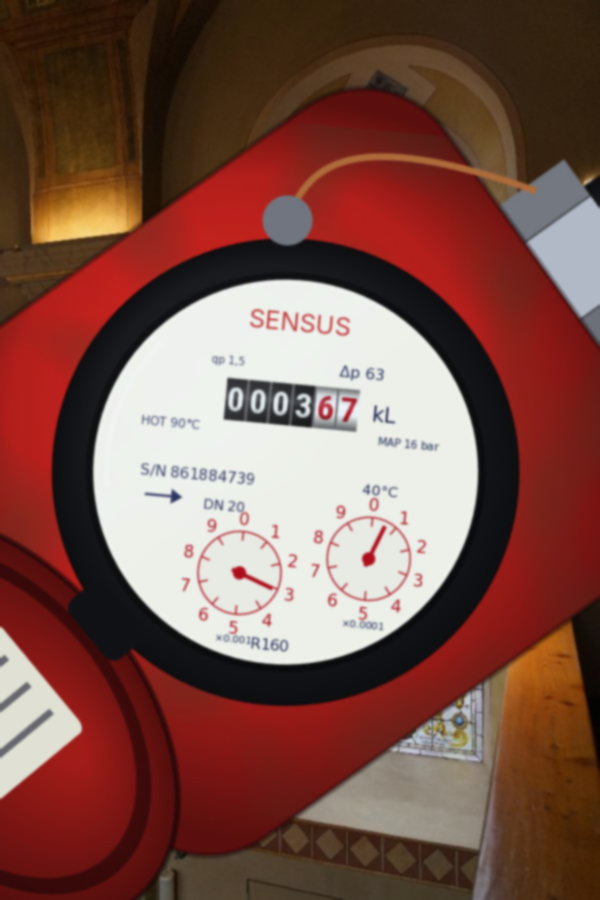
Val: 3.6730 kL
